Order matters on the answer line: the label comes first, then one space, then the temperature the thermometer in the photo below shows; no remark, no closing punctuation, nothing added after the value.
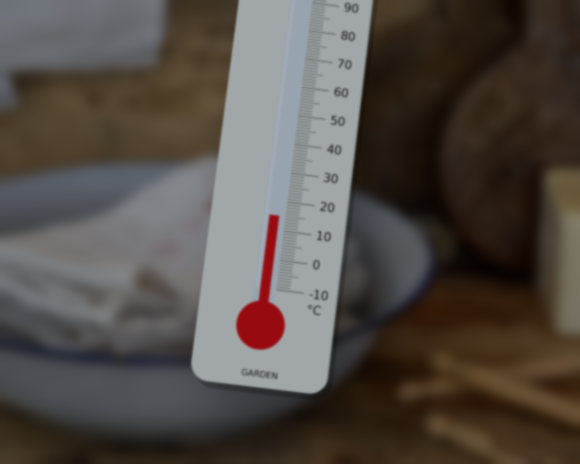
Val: 15 °C
